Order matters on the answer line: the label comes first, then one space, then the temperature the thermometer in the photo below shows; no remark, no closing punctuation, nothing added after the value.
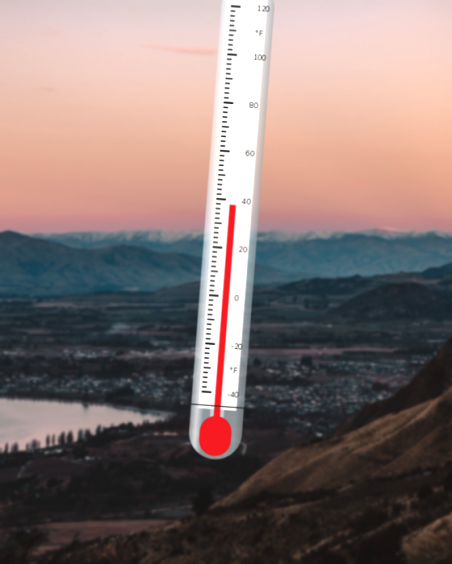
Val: 38 °F
